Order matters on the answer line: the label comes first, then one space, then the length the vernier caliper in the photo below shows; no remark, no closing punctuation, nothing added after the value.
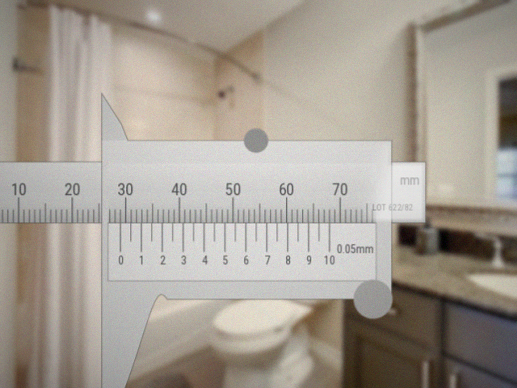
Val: 29.0 mm
